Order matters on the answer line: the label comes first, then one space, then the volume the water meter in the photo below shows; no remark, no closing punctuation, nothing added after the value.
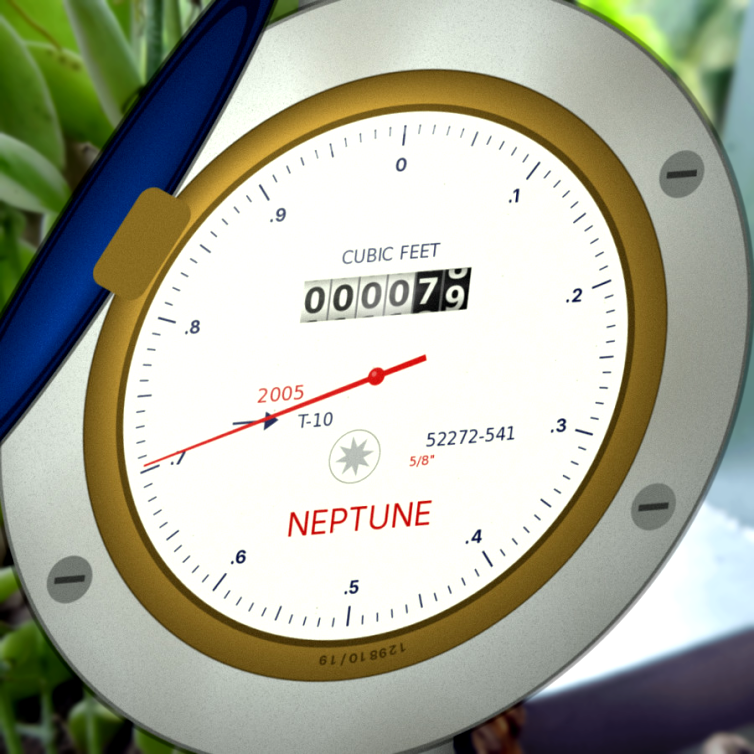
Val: 78.70 ft³
